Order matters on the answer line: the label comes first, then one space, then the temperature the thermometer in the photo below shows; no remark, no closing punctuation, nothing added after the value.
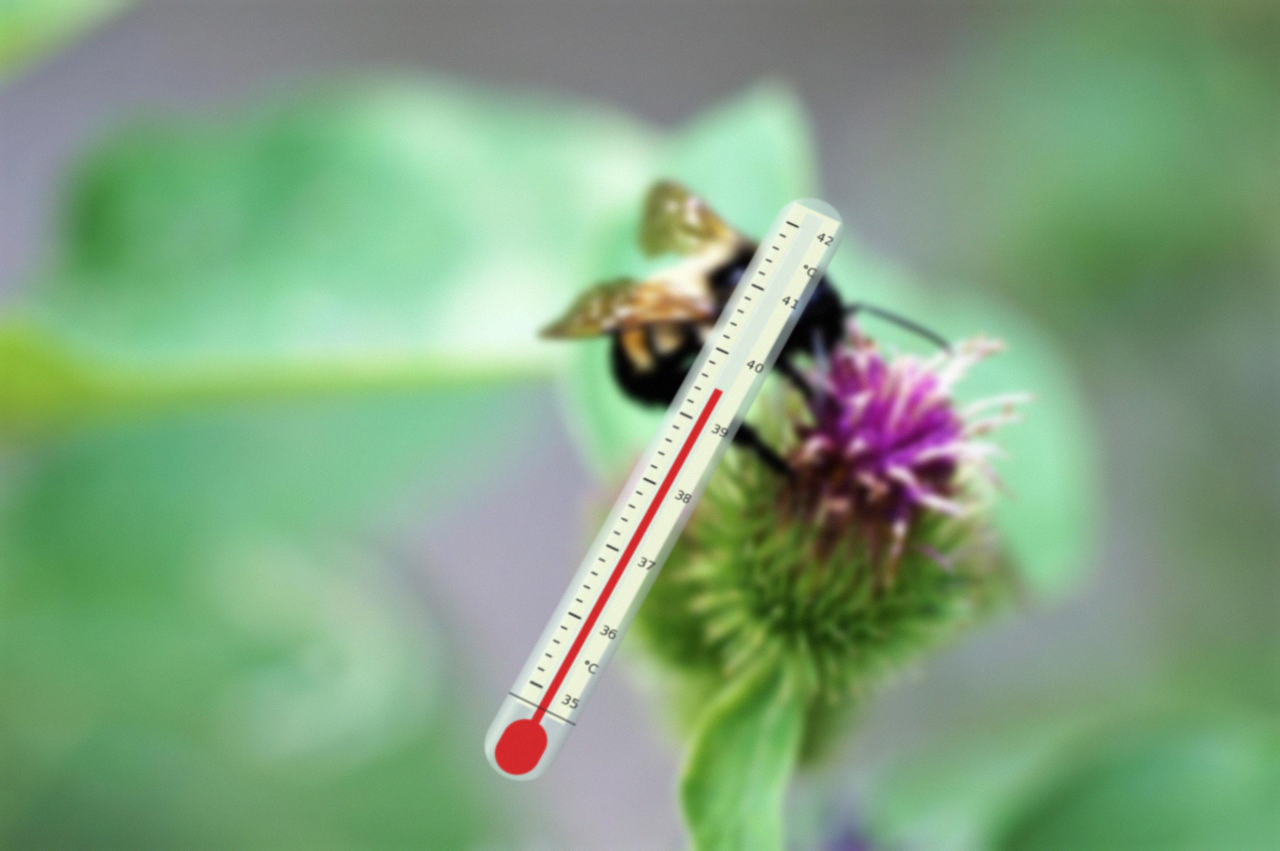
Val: 39.5 °C
